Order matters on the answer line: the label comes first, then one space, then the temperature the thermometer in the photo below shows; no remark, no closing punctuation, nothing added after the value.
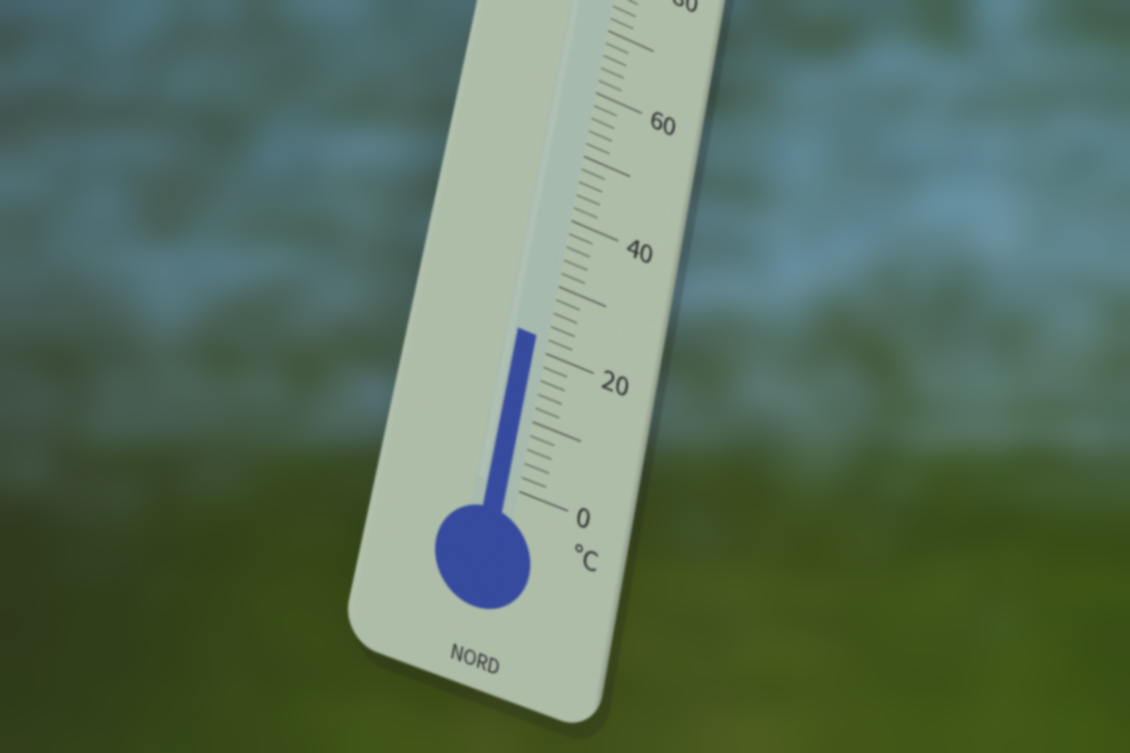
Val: 22 °C
